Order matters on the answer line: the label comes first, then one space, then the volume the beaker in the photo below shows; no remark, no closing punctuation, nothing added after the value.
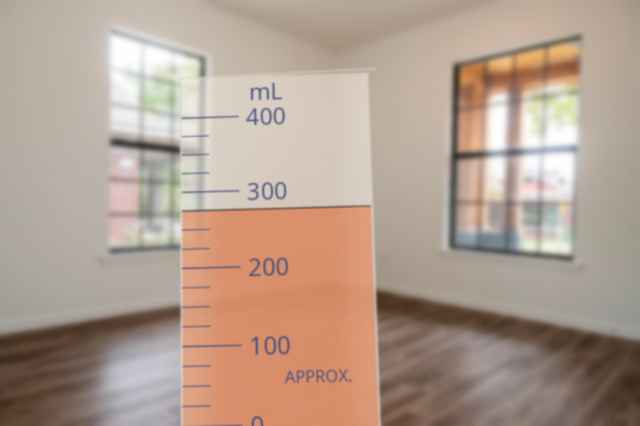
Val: 275 mL
